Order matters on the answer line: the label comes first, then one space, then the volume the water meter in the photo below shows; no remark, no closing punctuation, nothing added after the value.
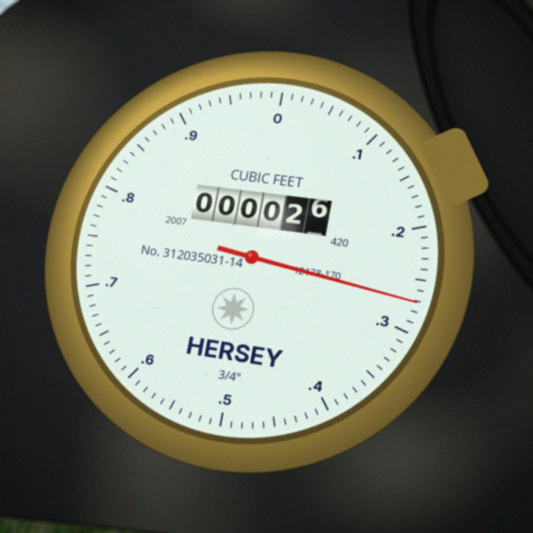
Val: 26.27 ft³
